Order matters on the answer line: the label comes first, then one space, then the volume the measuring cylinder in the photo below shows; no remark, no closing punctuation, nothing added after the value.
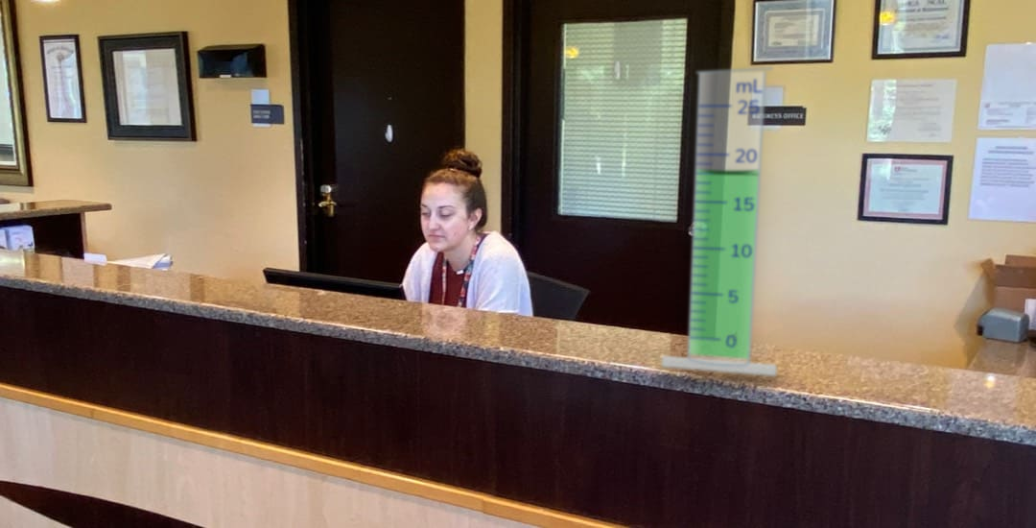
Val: 18 mL
